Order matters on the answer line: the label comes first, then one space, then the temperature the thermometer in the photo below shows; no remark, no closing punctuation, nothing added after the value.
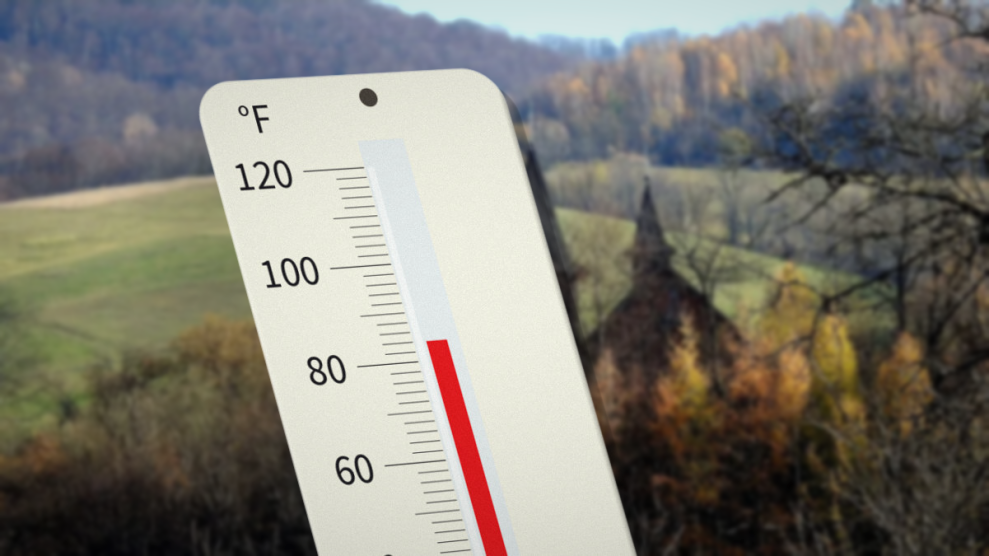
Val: 84 °F
